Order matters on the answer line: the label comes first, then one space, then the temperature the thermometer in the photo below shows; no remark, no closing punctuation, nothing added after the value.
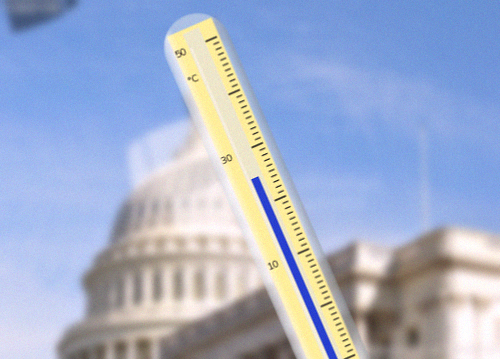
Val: 25 °C
